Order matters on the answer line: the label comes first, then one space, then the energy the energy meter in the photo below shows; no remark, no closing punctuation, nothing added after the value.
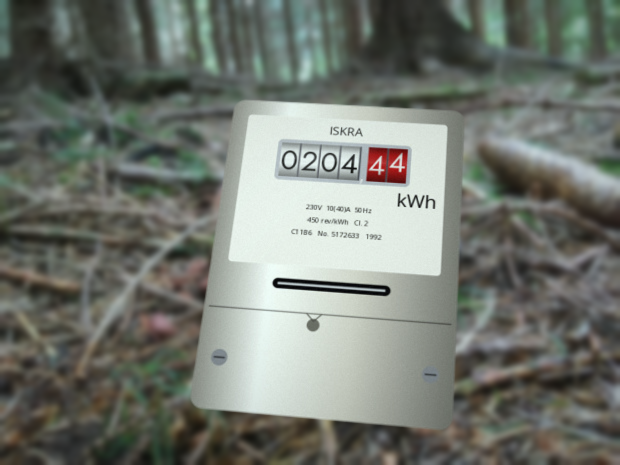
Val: 204.44 kWh
